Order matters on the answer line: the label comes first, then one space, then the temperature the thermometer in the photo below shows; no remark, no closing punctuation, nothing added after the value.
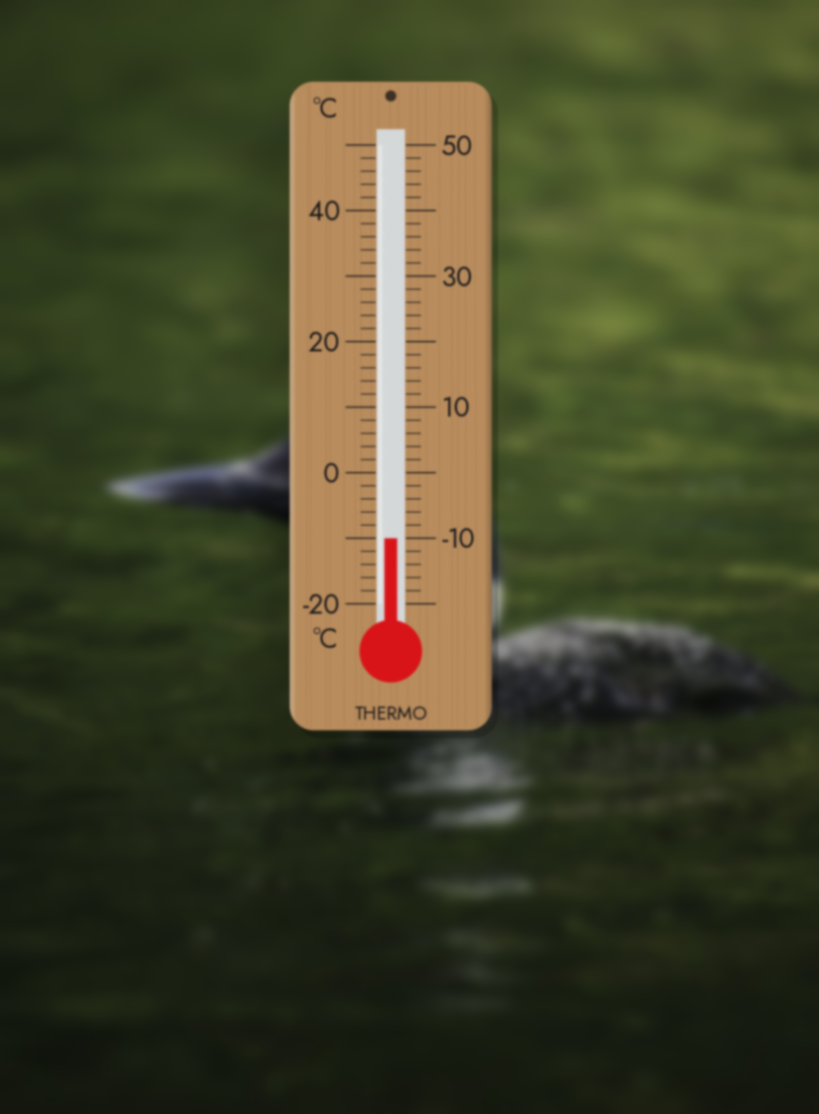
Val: -10 °C
